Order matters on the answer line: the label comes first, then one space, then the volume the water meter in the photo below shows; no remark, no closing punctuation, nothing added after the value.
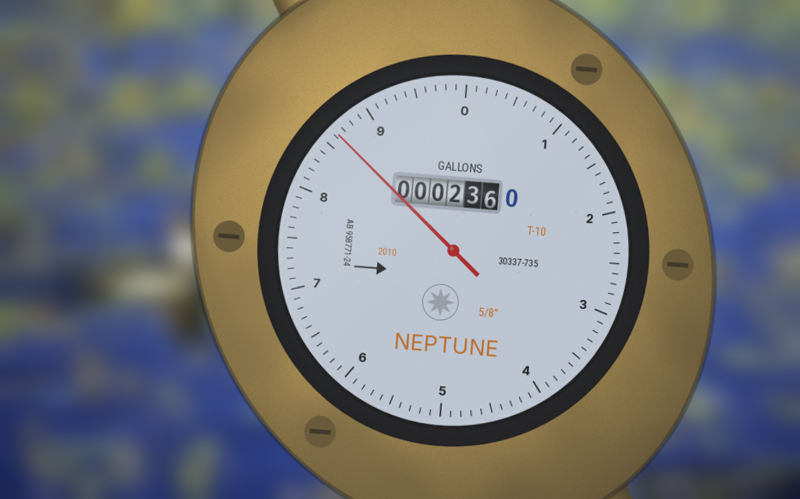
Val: 2358.6 gal
